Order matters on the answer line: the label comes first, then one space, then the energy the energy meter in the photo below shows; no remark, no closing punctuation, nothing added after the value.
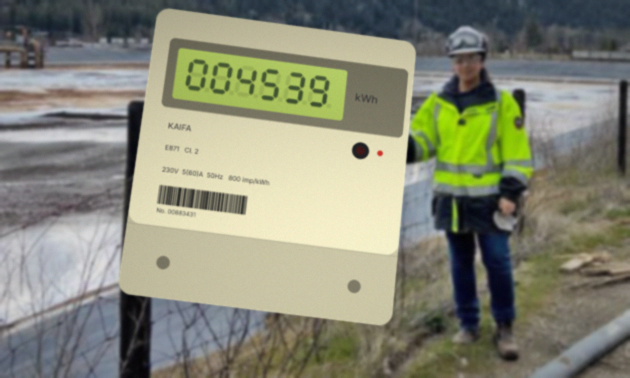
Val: 4539 kWh
